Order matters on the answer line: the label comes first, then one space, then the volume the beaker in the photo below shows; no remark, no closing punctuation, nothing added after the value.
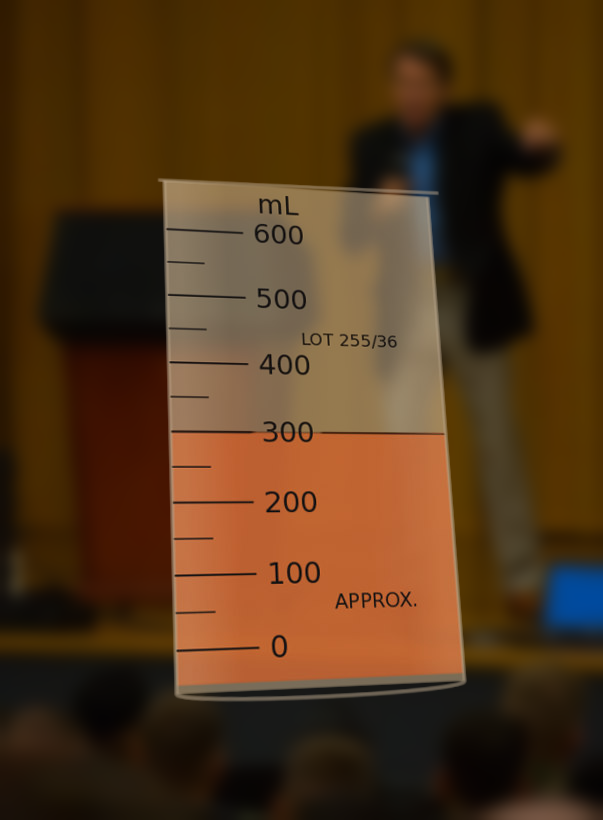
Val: 300 mL
